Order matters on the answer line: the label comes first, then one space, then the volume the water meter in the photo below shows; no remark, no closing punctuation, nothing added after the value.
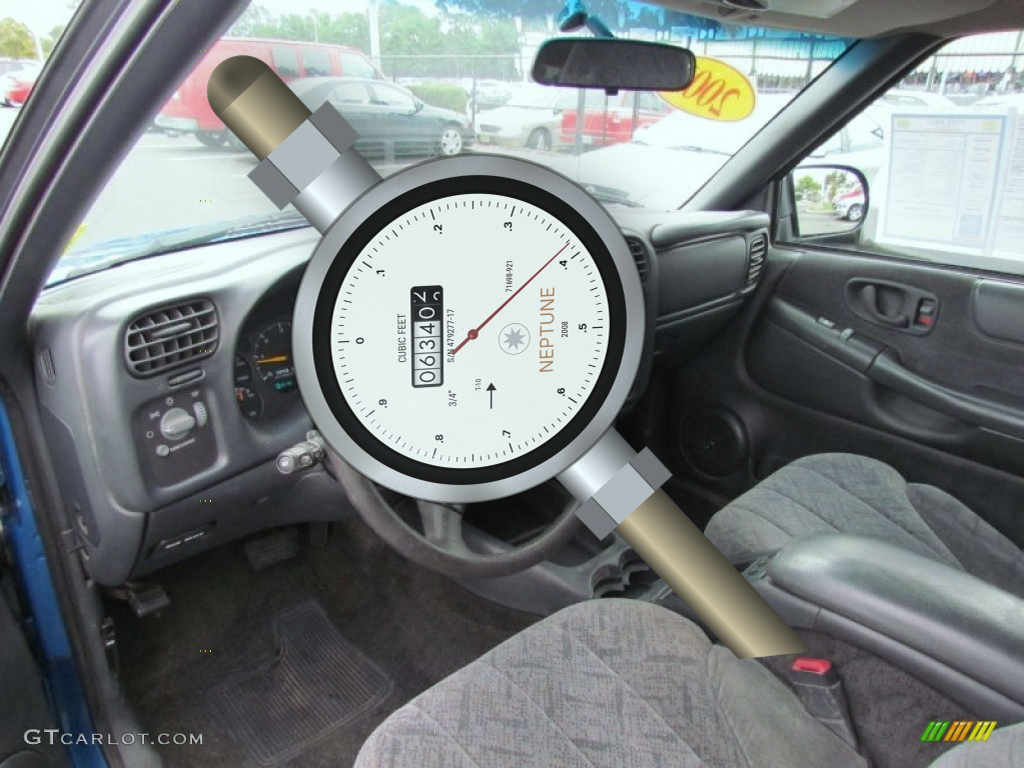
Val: 63402.38 ft³
